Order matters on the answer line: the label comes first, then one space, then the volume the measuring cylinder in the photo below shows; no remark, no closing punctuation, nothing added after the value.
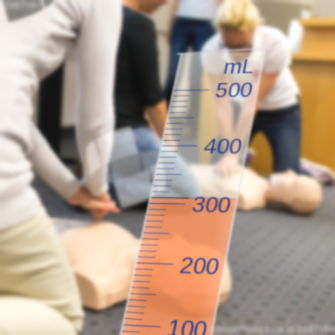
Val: 310 mL
